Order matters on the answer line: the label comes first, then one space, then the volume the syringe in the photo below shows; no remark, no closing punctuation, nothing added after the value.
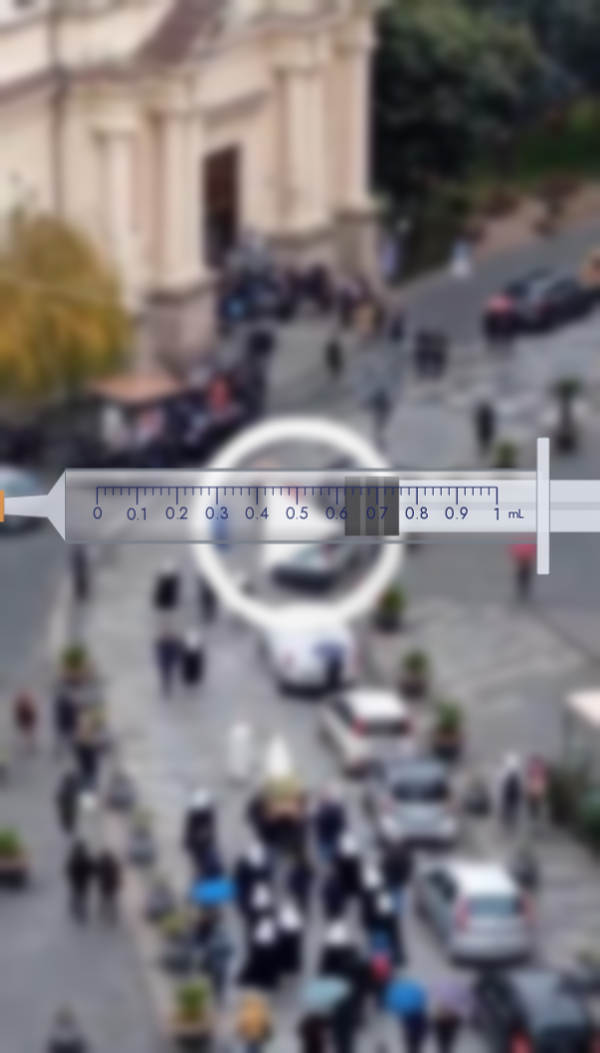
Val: 0.62 mL
